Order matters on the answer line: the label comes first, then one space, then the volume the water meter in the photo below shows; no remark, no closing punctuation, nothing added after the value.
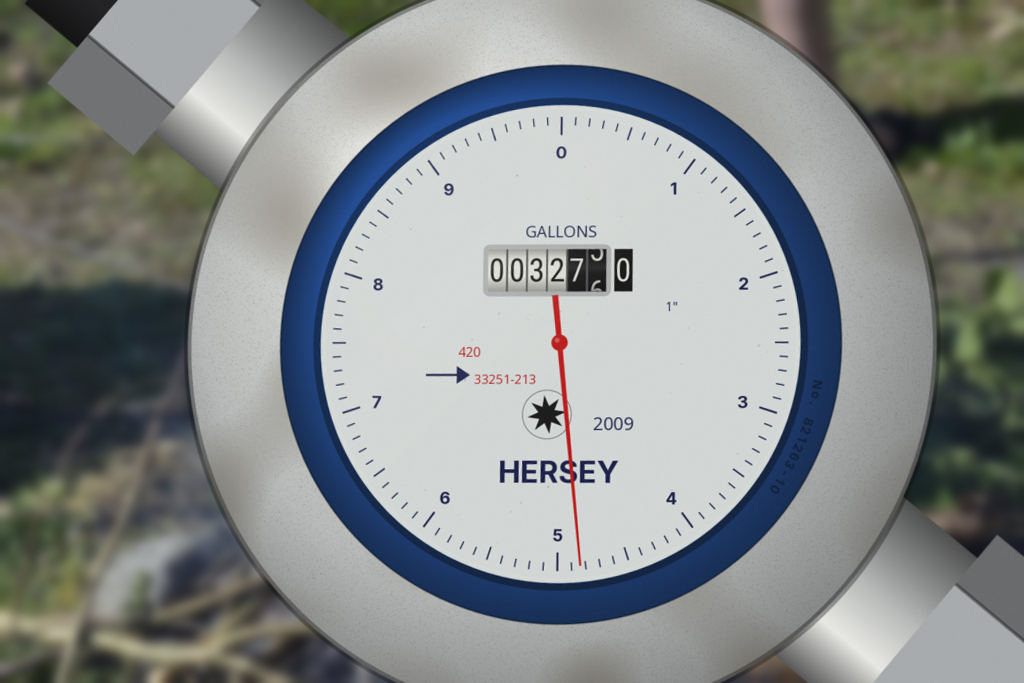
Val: 32754.8 gal
